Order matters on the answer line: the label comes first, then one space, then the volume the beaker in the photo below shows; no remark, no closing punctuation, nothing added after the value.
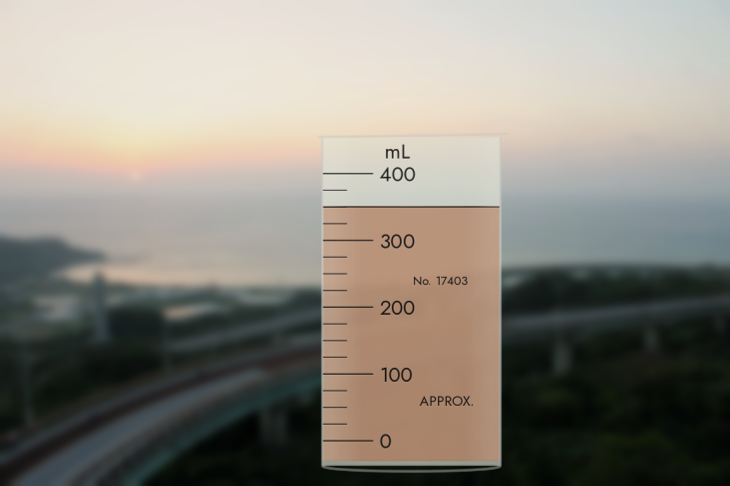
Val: 350 mL
